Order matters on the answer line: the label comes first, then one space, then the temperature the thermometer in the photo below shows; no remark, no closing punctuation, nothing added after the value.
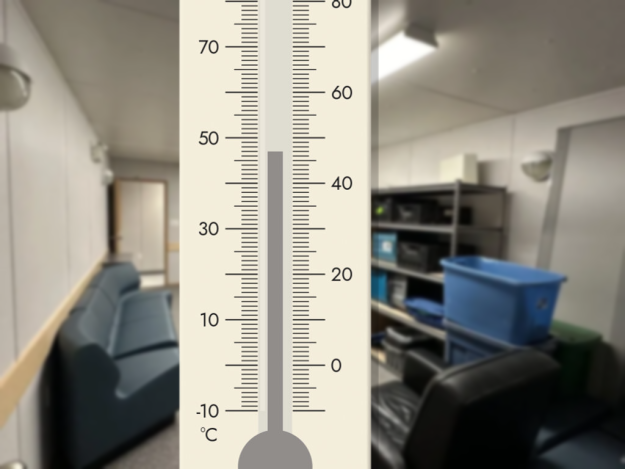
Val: 47 °C
